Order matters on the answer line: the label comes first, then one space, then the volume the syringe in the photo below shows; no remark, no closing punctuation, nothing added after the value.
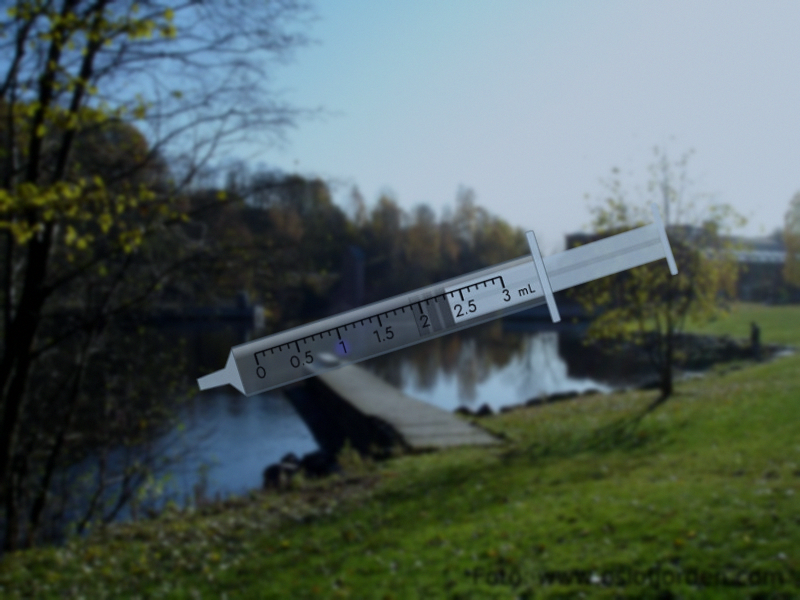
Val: 1.9 mL
